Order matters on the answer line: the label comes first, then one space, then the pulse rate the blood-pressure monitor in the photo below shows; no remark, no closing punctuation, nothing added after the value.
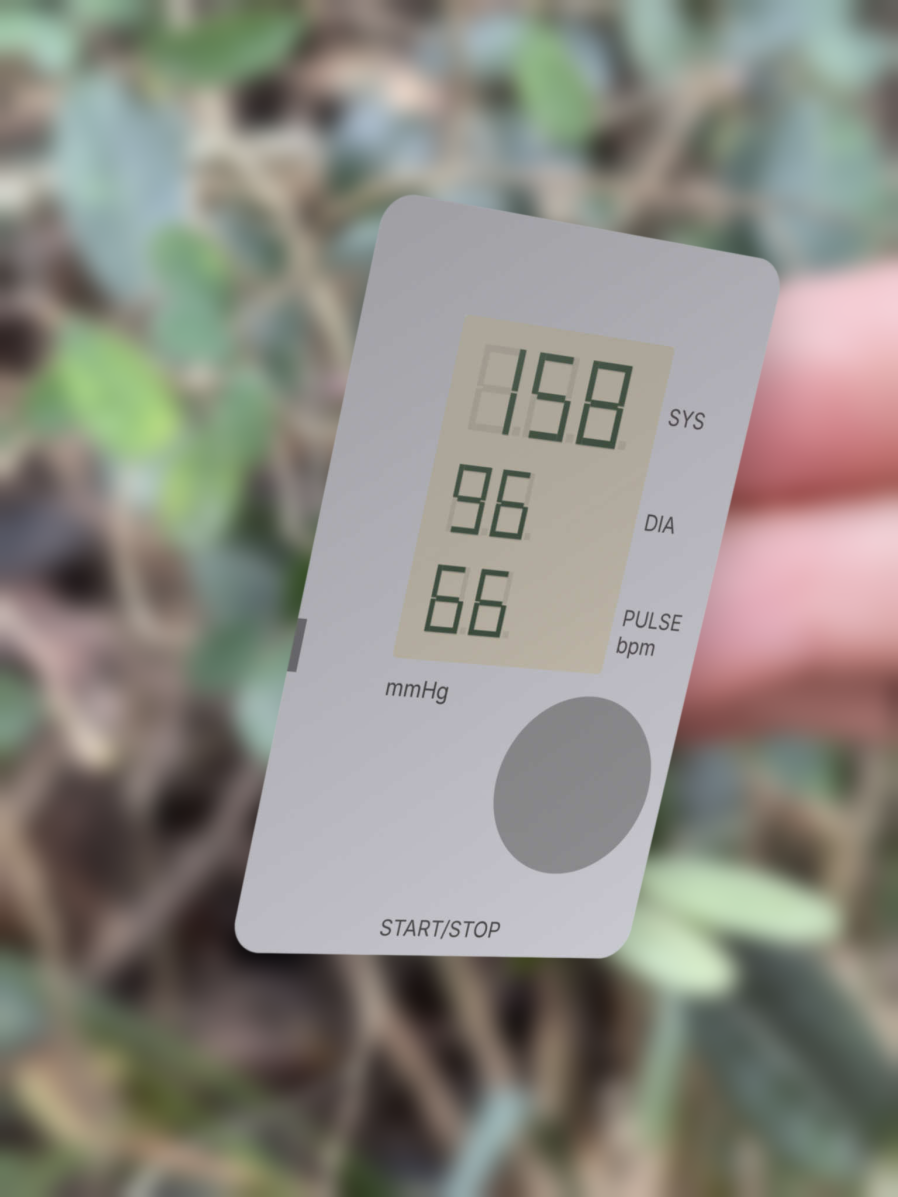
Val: 66 bpm
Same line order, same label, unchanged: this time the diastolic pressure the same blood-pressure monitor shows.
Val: 96 mmHg
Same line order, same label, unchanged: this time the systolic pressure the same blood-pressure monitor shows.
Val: 158 mmHg
